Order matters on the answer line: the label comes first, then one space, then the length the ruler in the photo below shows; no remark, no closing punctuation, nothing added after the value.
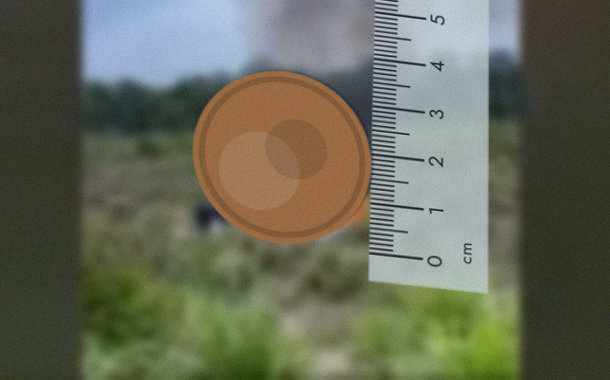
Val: 3.5 cm
